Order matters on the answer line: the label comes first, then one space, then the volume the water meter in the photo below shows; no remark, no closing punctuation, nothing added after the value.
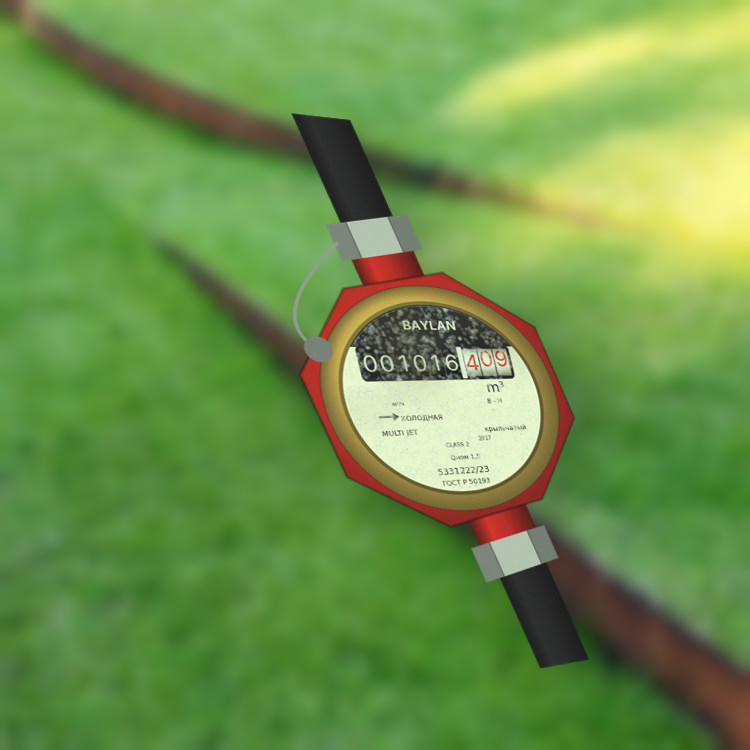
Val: 1016.409 m³
